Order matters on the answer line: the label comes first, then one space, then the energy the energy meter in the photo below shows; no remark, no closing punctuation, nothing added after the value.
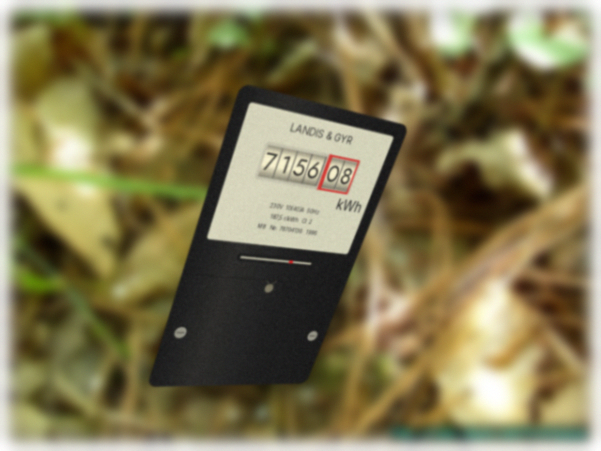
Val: 7156.08 kWh
